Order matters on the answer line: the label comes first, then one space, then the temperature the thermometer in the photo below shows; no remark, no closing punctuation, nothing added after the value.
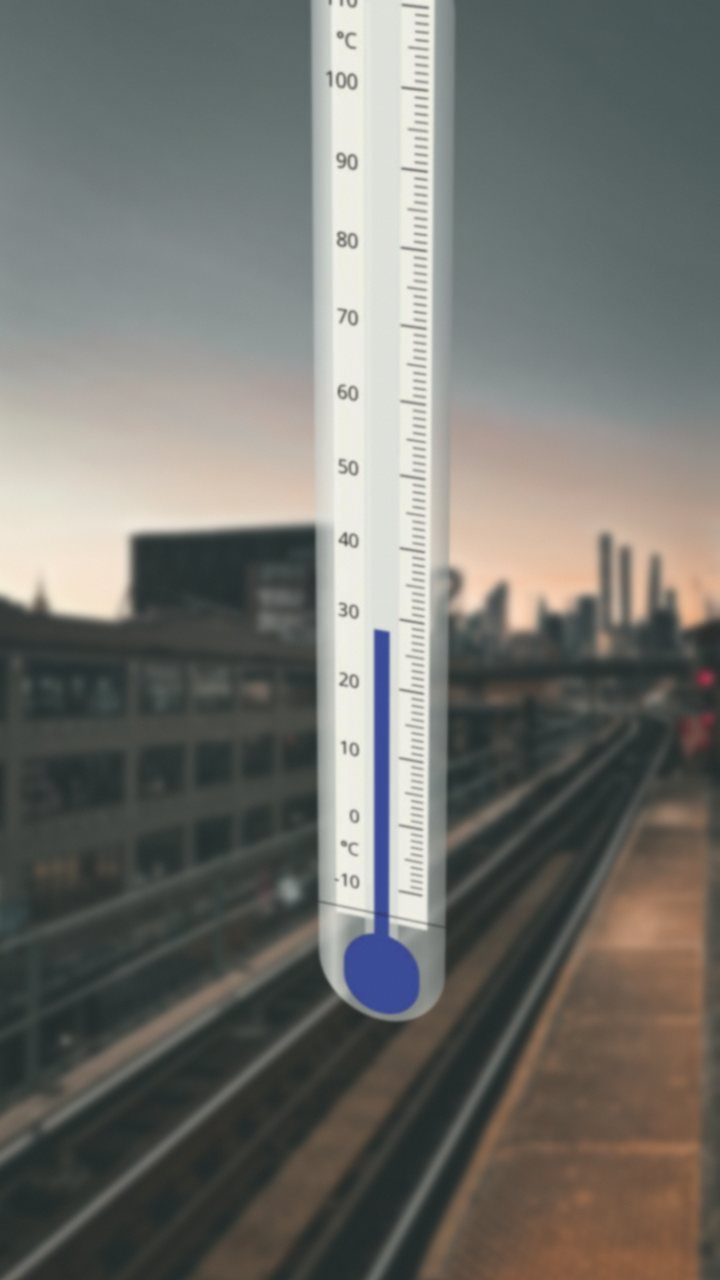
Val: 28 °C
